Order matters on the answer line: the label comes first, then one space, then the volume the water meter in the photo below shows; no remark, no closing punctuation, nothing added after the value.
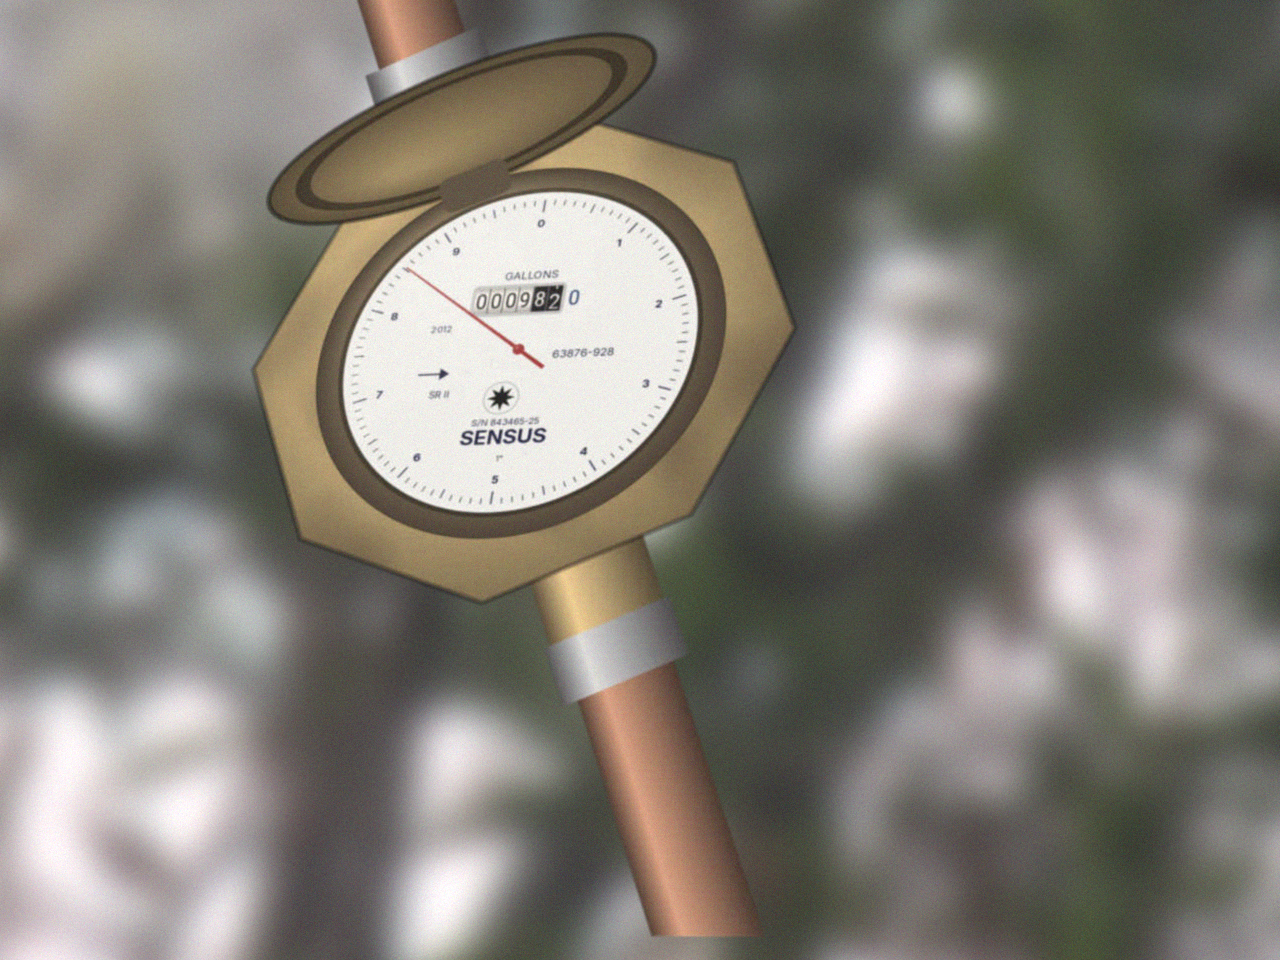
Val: 9818.5 gal
